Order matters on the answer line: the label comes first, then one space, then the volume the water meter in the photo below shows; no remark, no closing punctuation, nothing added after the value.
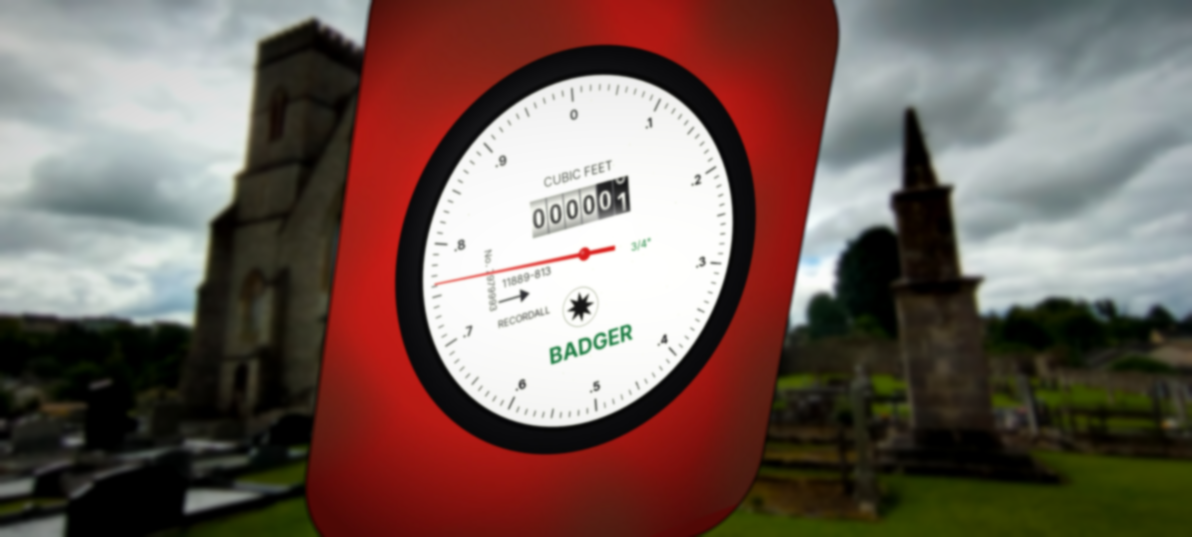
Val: 0.76 ft³
